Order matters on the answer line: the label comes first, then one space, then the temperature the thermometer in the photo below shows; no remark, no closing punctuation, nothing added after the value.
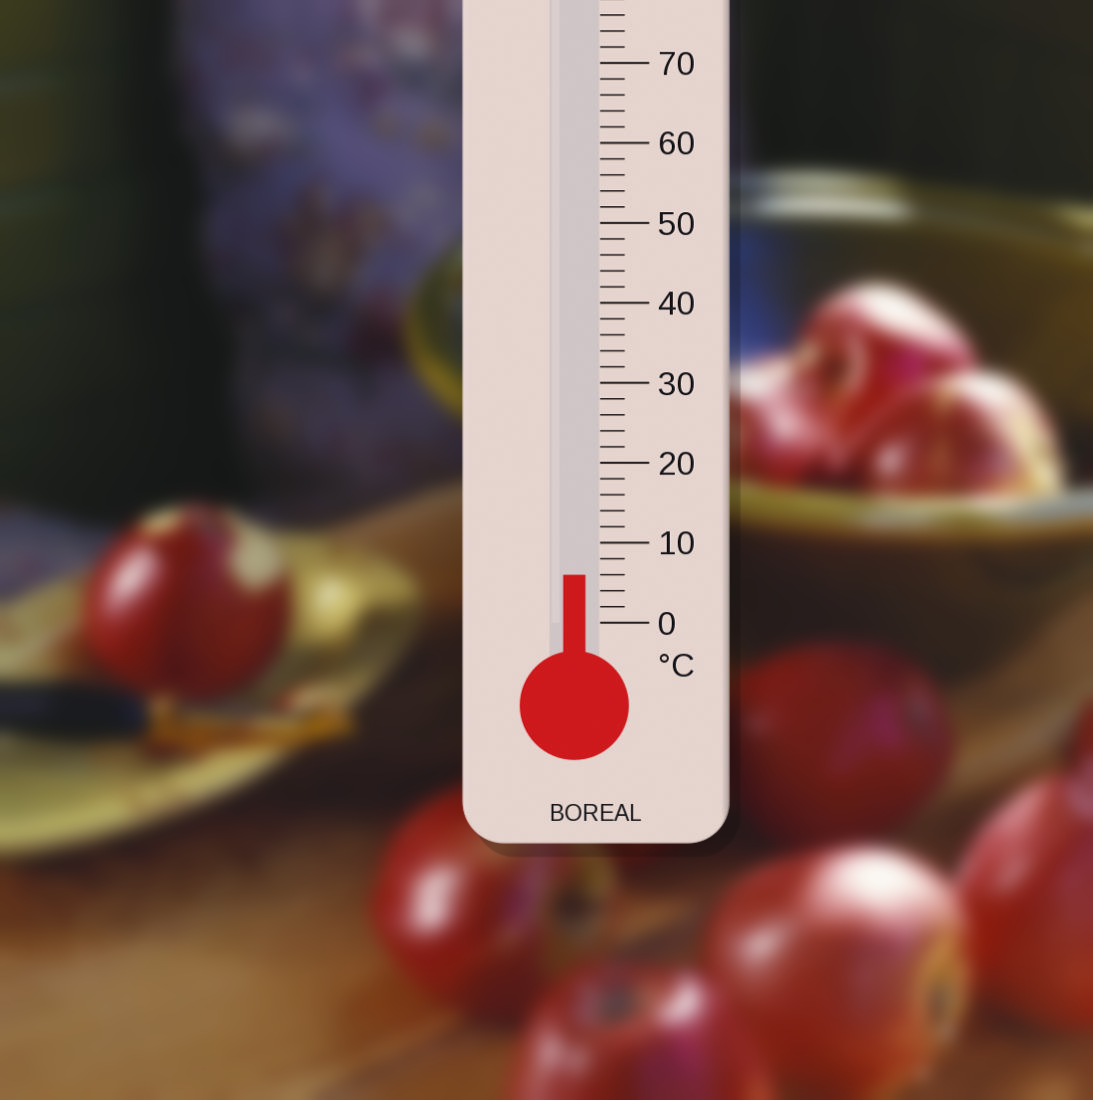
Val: 6 °C
